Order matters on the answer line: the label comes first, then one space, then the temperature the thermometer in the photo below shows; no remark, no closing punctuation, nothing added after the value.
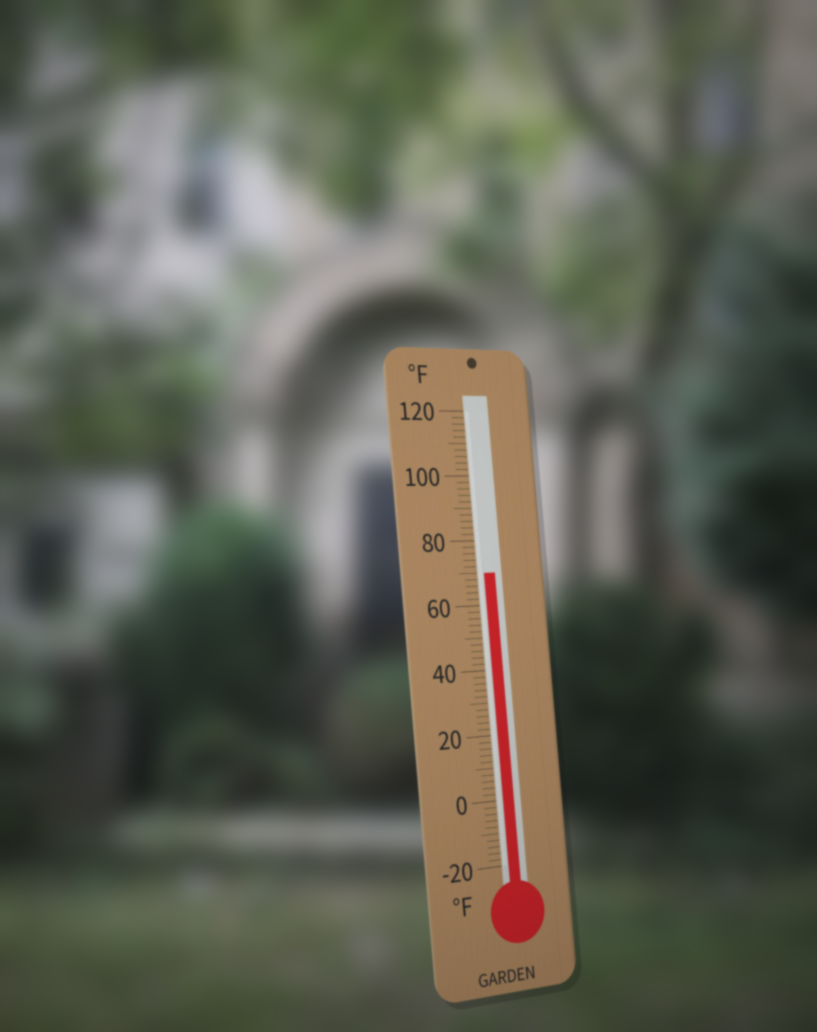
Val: 70 °F
